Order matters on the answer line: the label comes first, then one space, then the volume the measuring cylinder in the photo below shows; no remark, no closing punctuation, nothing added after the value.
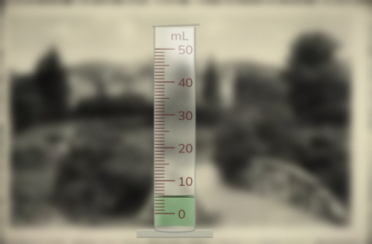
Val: 5 mL
